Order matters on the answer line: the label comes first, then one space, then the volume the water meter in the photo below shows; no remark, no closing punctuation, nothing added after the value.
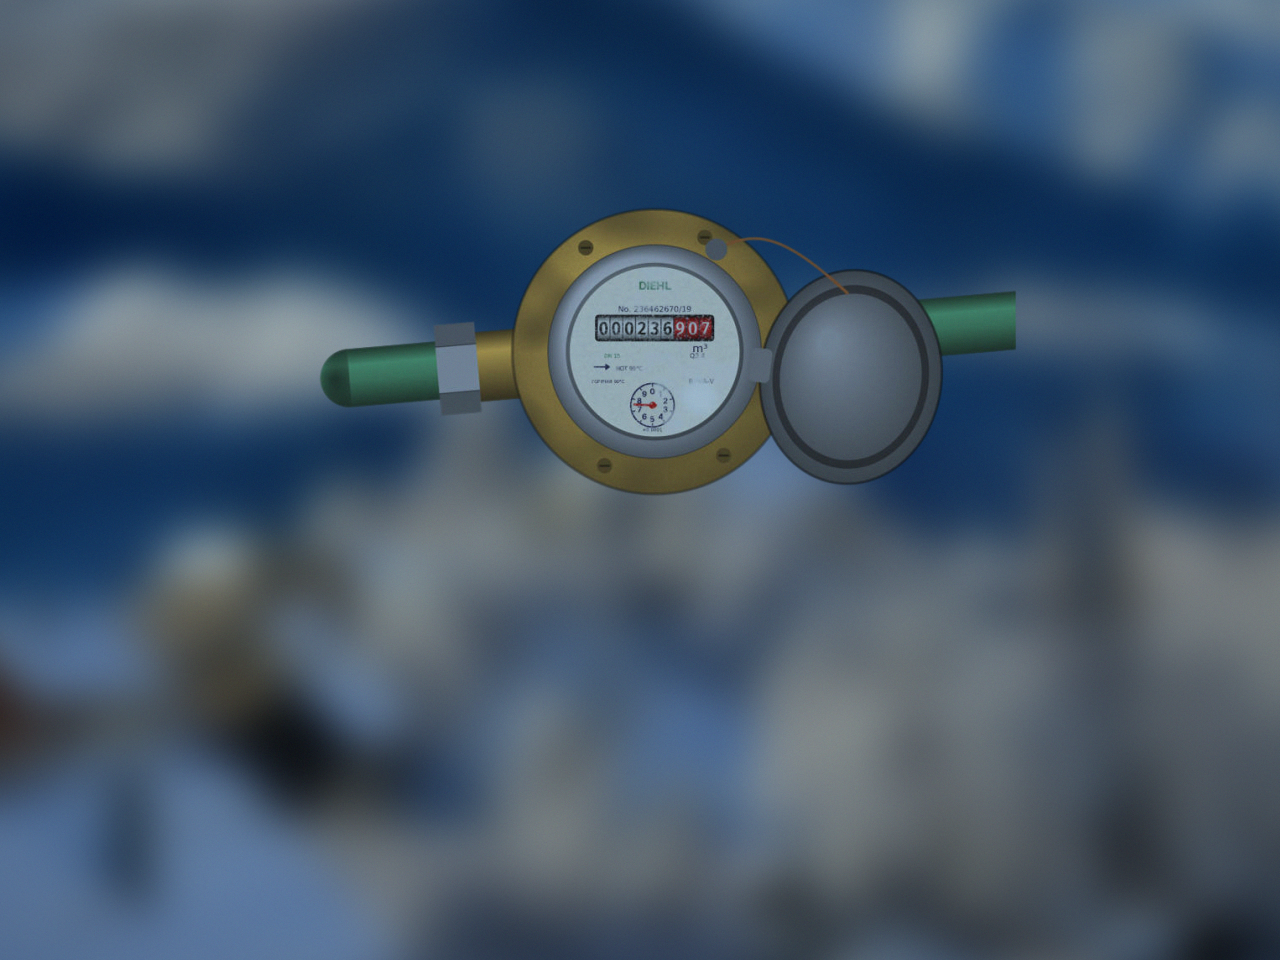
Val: 236.9077 m³
